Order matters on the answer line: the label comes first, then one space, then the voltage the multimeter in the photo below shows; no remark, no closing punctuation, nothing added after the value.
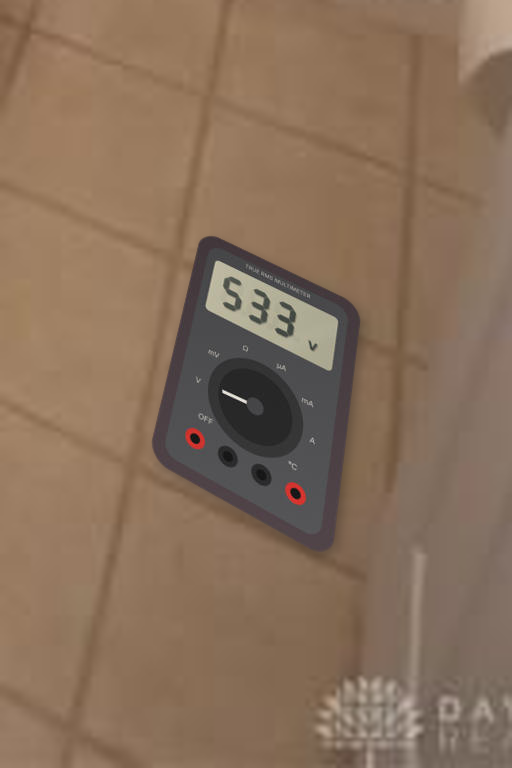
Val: 533 V
